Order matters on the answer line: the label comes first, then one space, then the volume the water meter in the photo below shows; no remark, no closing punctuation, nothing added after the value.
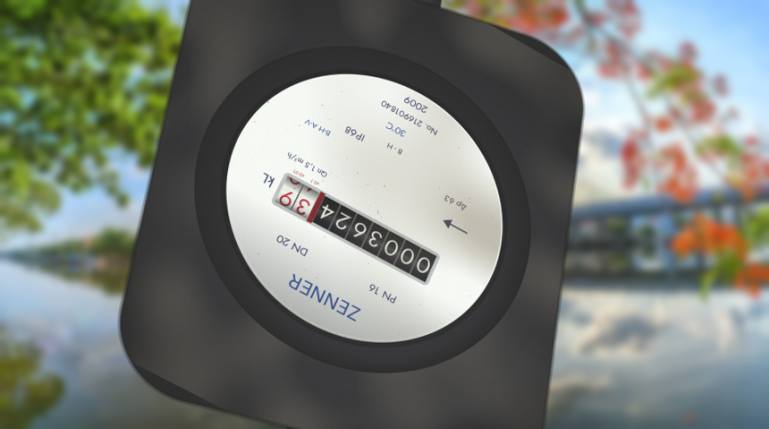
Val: 3624.39 kL
